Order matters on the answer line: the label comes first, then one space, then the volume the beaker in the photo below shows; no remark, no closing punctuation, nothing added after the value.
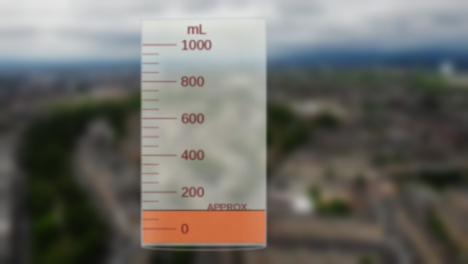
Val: 100 mL
